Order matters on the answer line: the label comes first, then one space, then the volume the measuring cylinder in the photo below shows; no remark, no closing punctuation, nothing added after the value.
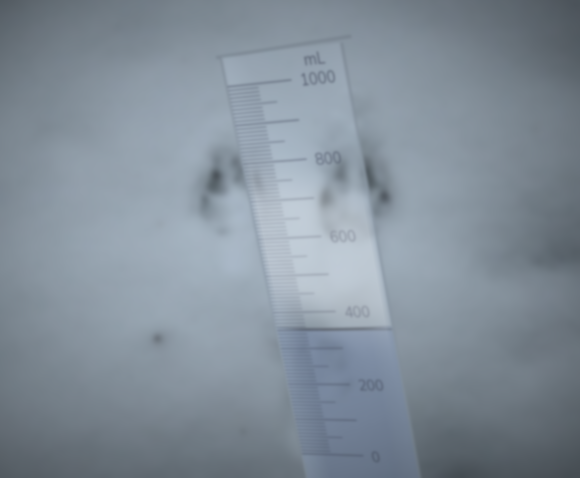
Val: 350 mL
